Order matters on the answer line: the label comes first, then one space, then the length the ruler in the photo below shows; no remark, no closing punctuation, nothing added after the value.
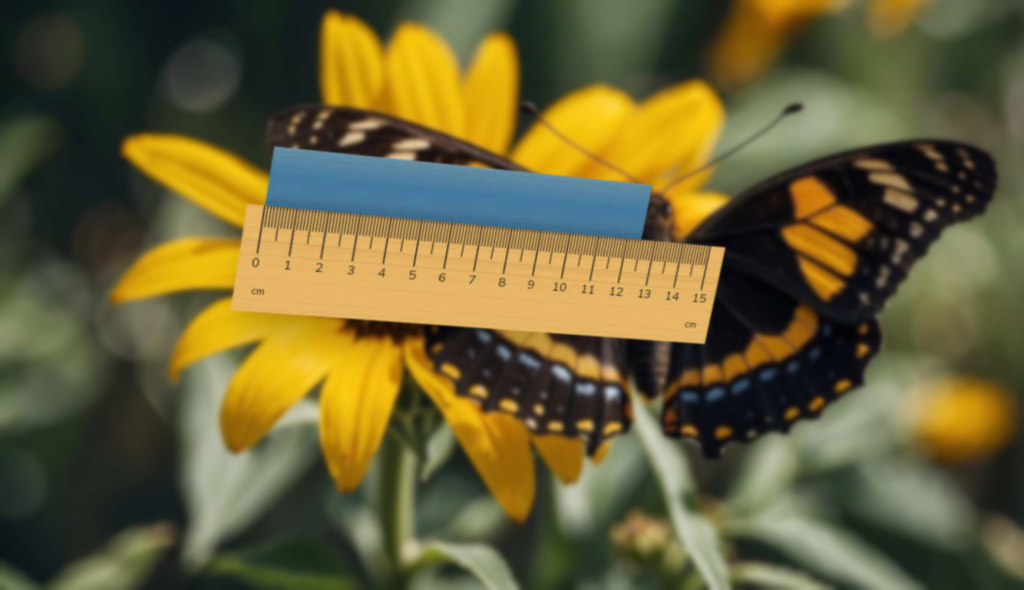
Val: 12.5 cm
